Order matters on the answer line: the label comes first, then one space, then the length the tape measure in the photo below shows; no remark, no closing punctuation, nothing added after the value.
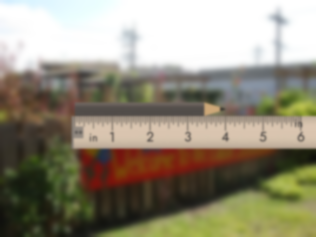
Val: 4 in
